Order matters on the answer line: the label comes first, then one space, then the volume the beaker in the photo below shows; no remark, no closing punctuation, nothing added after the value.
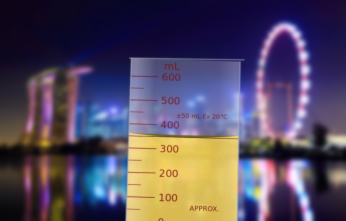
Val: 350 mL
